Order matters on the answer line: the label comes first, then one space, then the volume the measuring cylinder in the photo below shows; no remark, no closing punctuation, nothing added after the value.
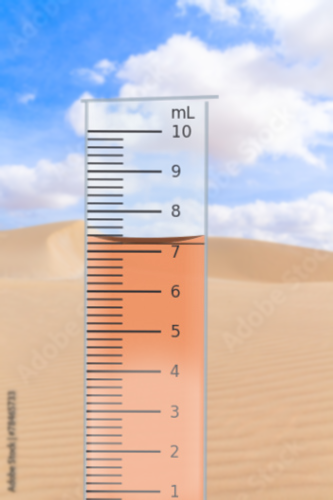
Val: 7.2 mL
